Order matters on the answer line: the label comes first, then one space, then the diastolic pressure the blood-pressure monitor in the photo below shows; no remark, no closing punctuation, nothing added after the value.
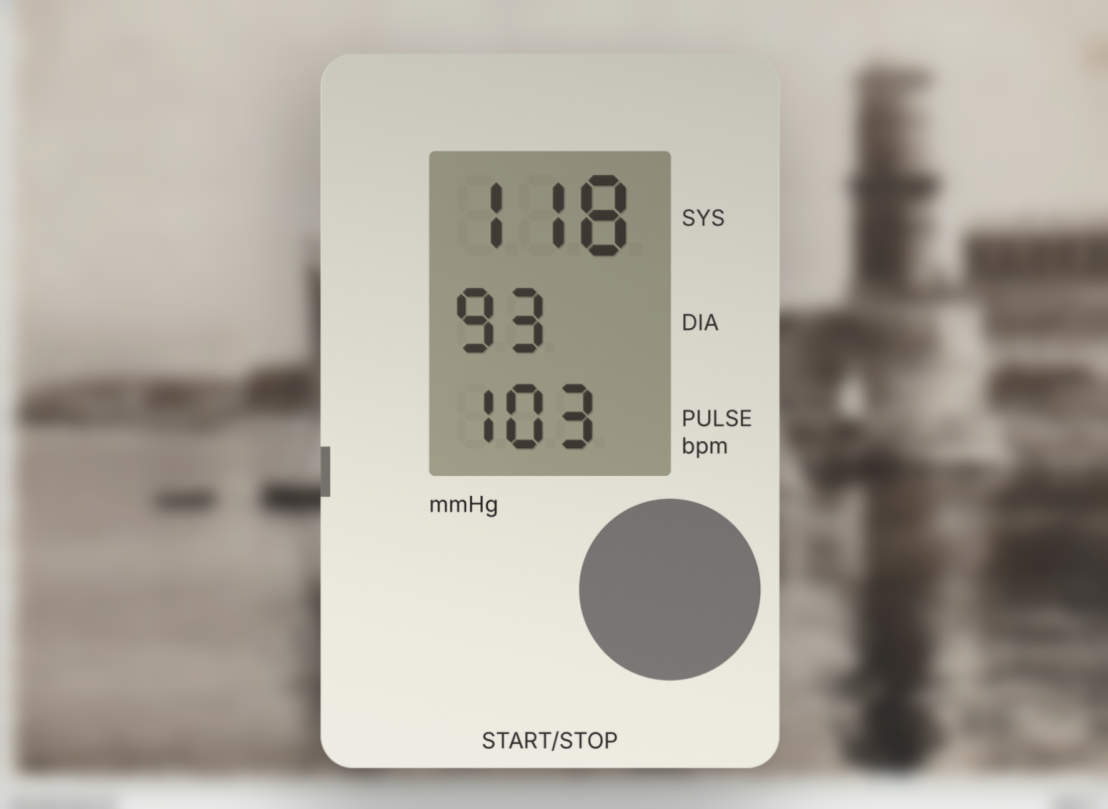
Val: 93 mmHg
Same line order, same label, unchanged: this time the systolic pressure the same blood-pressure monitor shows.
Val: 118 mmHg
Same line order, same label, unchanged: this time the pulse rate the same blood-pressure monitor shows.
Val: 103 bpm
